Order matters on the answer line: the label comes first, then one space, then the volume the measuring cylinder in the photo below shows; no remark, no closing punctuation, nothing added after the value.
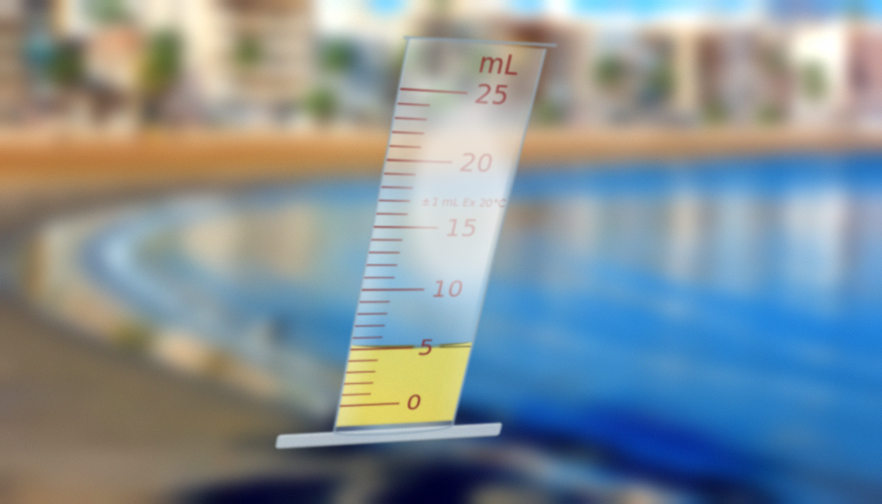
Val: 5 mL
